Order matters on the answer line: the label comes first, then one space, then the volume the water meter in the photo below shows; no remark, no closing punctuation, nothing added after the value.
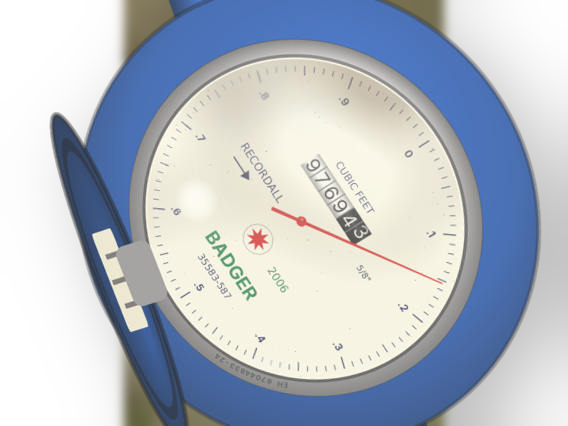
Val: 976943.15 ft³
